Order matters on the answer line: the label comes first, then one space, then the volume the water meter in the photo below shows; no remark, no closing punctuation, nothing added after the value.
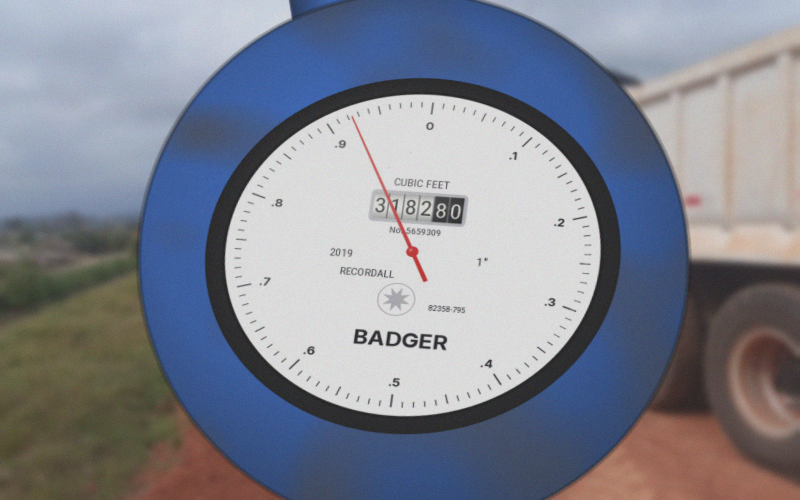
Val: 318279.92 ft³
